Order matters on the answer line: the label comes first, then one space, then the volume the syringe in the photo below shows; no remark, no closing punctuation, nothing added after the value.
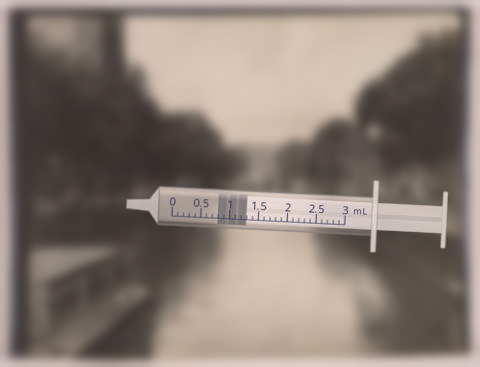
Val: 0.8 mL
